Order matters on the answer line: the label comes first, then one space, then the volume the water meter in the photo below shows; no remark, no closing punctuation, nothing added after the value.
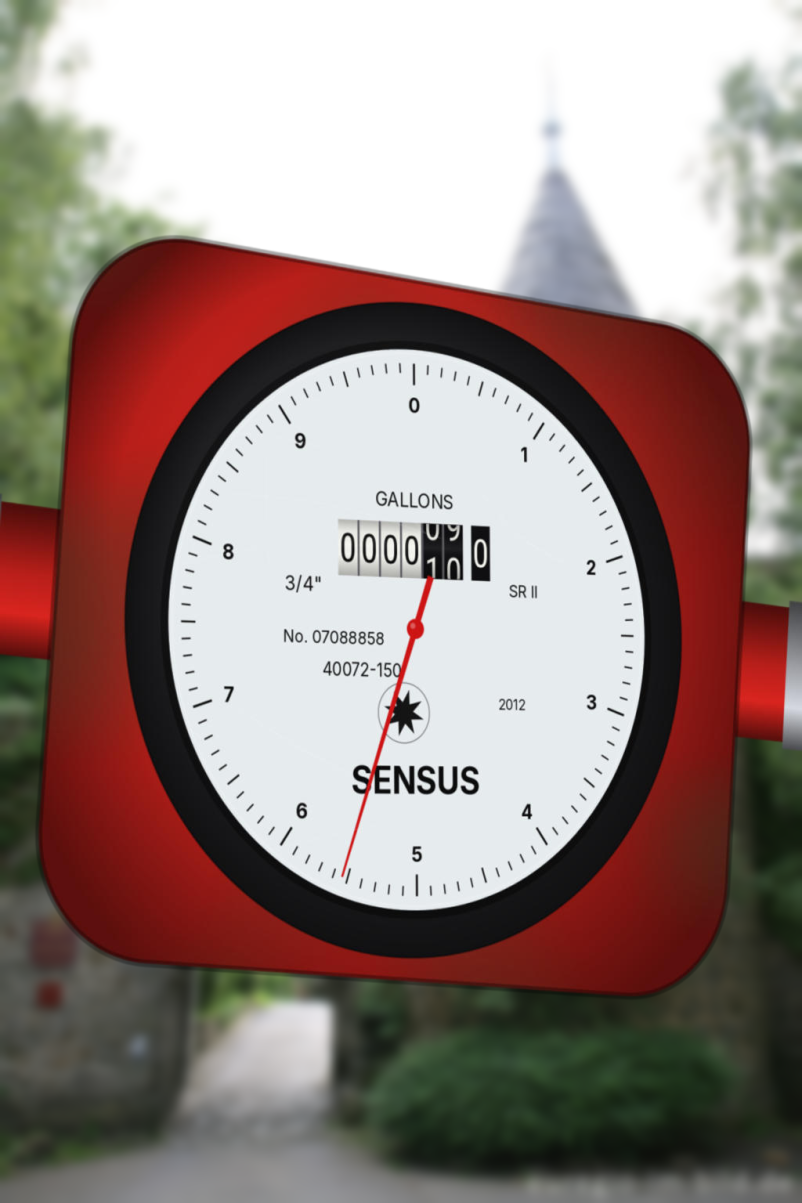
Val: 95.5 gal
